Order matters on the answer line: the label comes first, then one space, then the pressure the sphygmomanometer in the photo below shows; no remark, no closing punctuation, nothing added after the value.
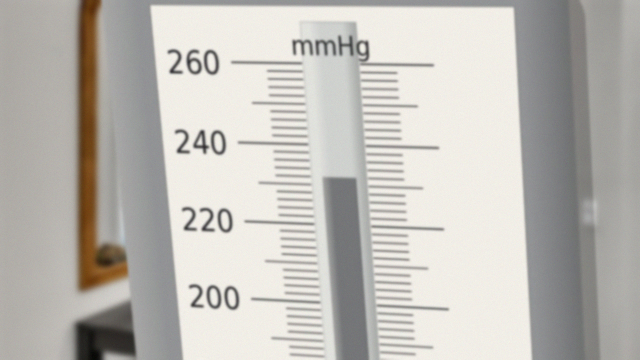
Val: 232 mmHg
